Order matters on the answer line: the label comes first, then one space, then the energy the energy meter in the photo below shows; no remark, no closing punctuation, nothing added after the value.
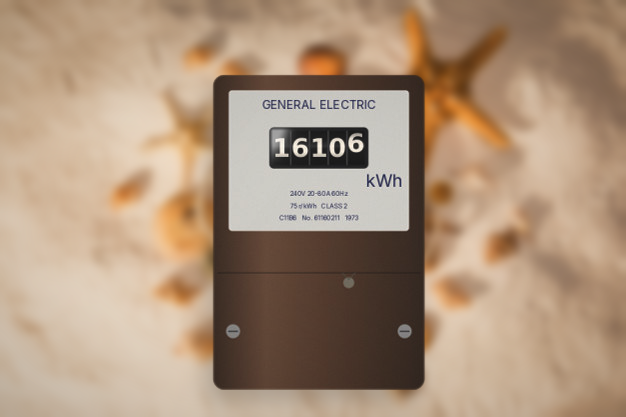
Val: 16106 kWh
